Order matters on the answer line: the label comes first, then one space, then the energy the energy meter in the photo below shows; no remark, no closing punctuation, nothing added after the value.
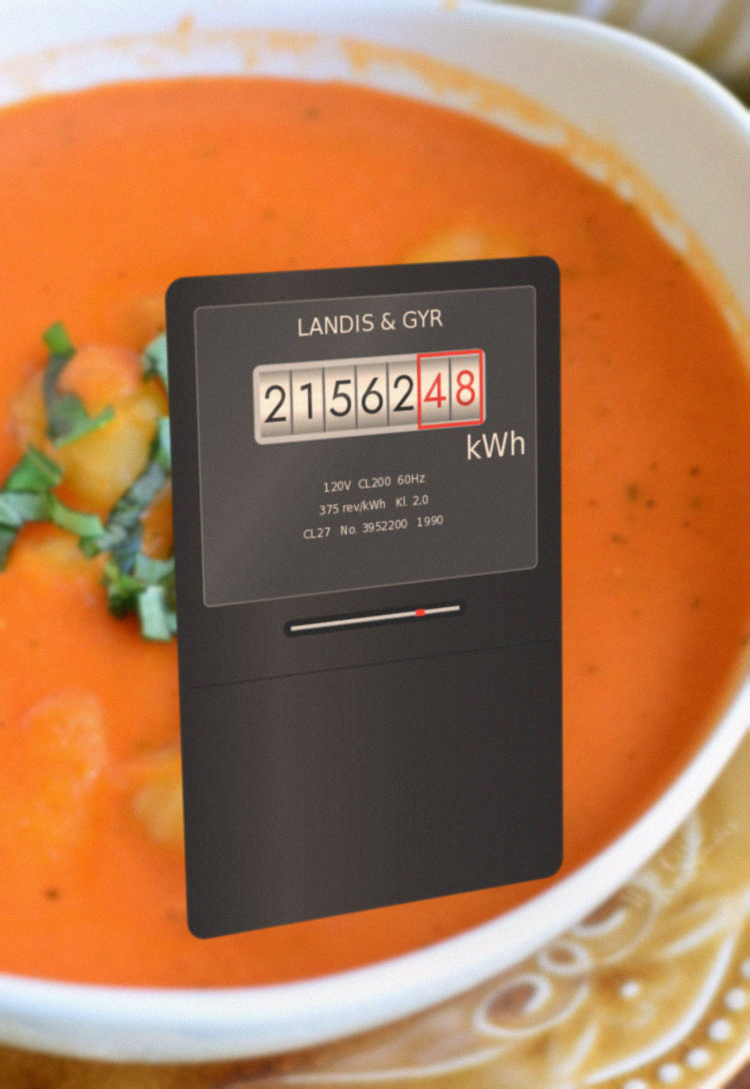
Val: 21562.48 kWh
